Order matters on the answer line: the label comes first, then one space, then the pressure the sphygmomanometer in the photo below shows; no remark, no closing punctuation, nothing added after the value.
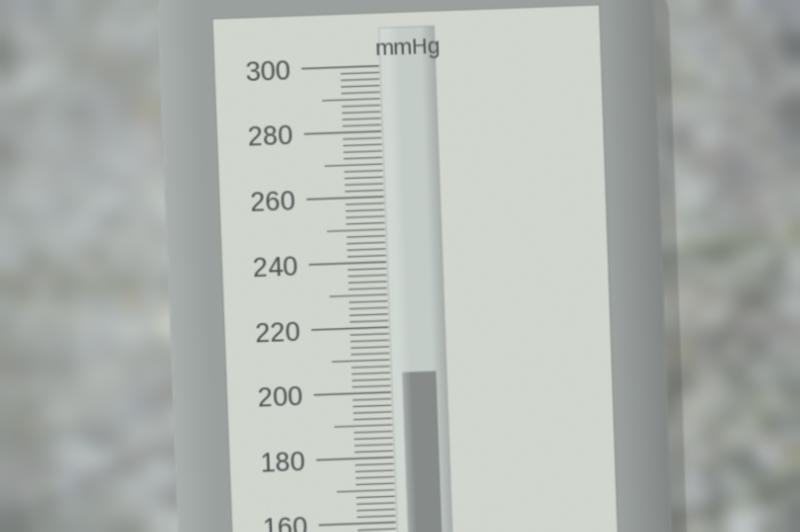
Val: 206 mmHg
